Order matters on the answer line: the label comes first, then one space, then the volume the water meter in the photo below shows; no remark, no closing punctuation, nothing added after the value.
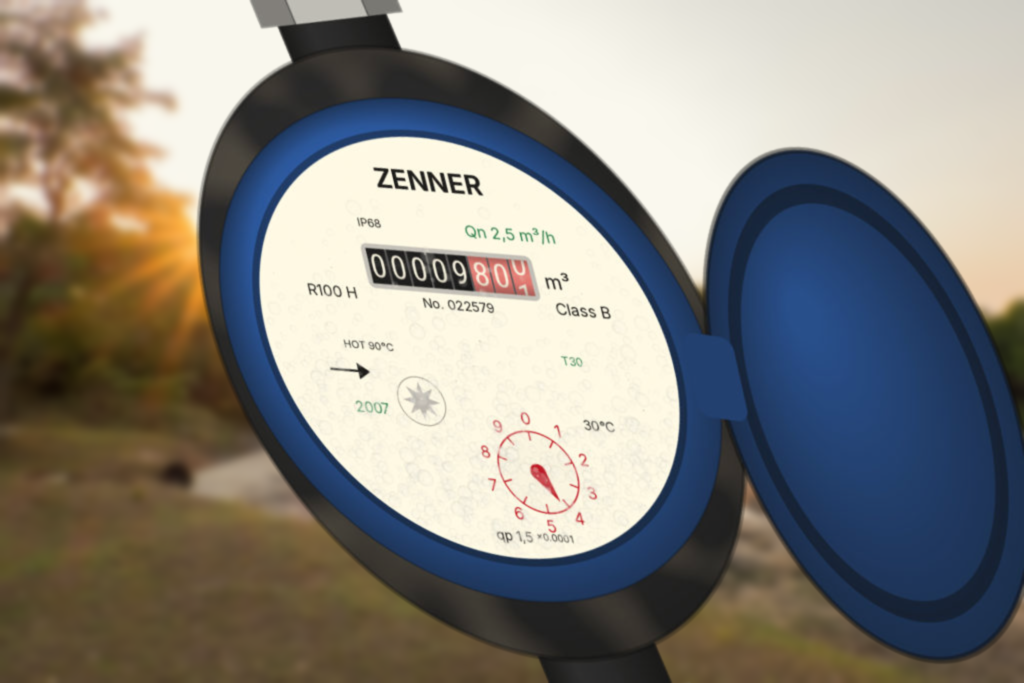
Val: 9.8004 m³
